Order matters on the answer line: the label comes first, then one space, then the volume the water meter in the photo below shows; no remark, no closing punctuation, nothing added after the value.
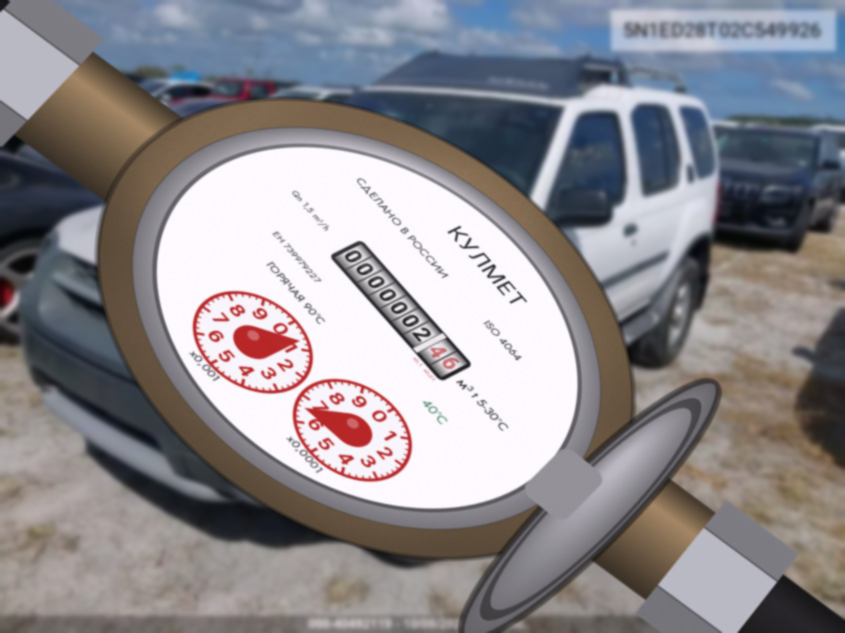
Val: 2.4606 m³
